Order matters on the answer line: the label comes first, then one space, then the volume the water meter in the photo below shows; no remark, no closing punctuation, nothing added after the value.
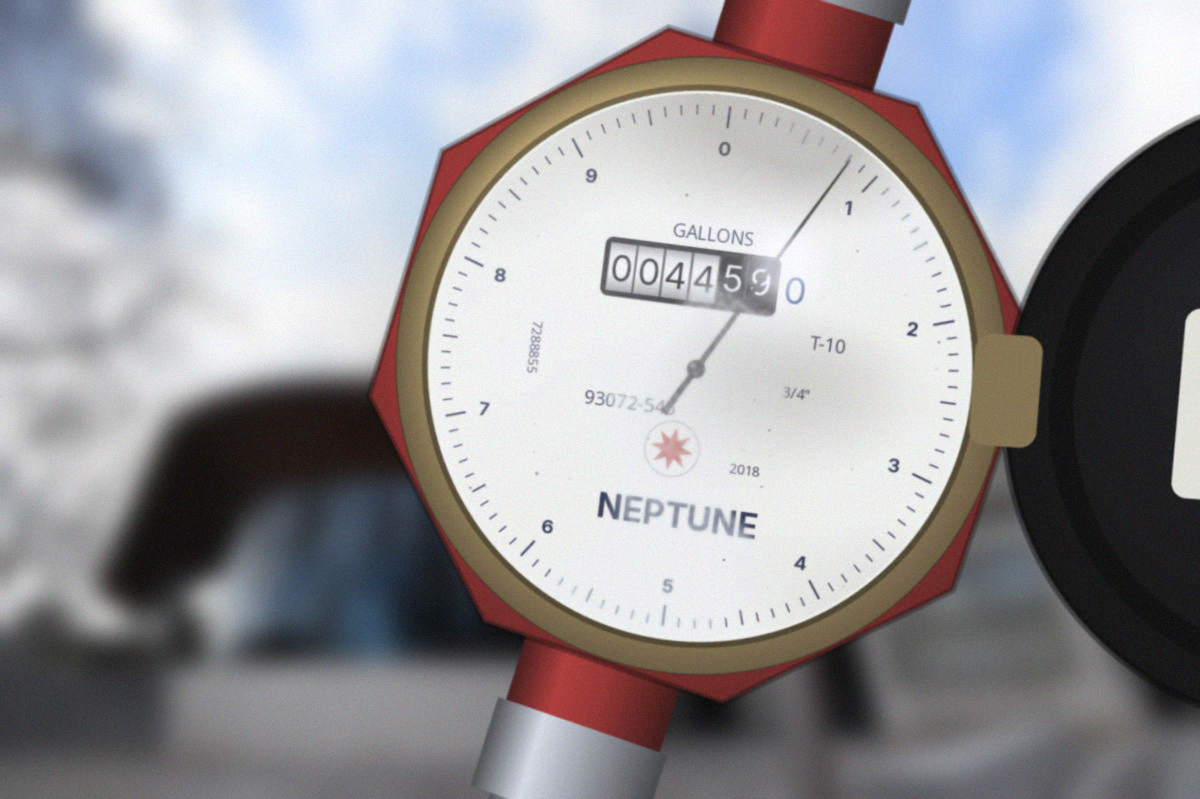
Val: 44590.8 gal
